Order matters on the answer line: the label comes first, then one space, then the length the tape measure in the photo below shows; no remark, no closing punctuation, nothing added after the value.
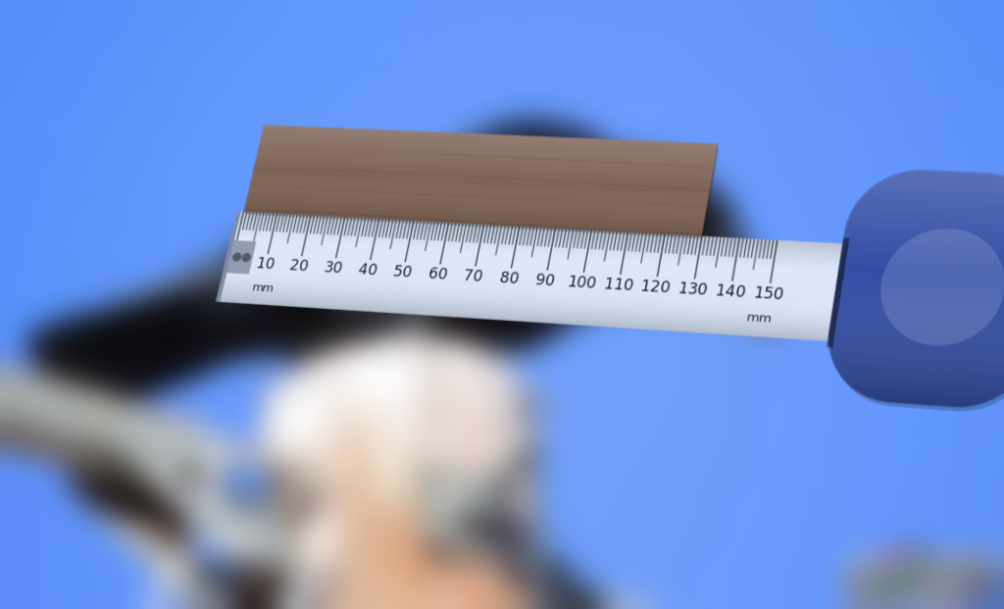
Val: 130 mm
